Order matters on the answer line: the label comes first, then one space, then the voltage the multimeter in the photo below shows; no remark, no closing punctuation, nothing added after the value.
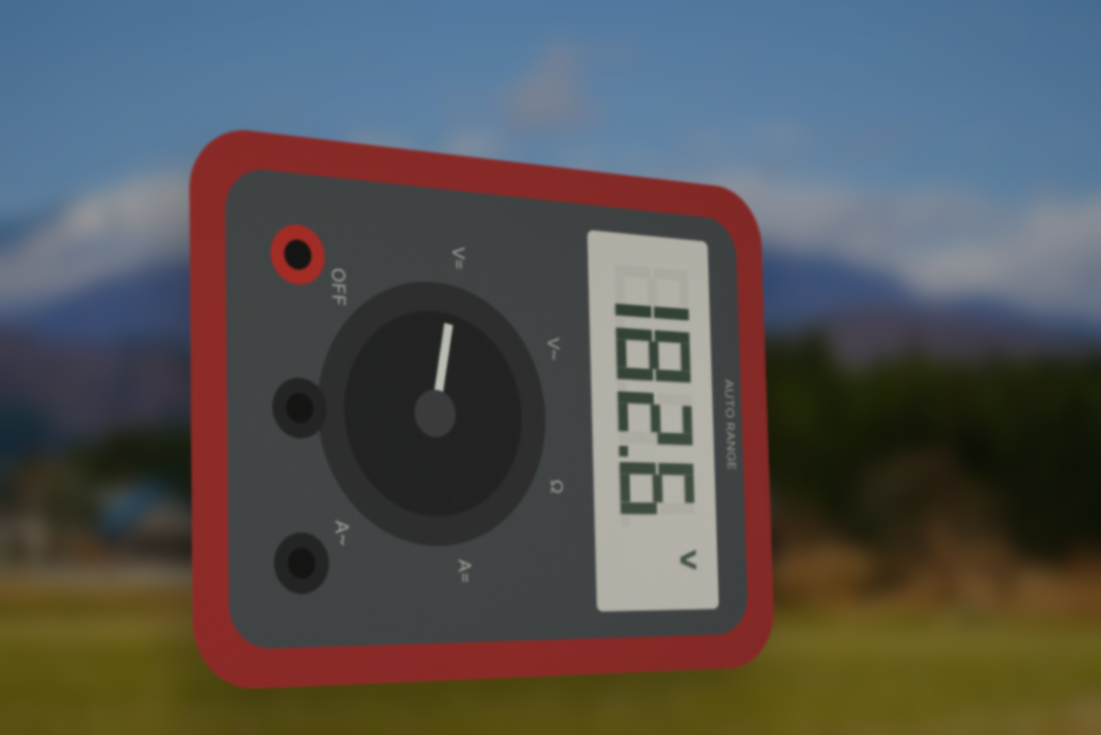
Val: 182.6 V
